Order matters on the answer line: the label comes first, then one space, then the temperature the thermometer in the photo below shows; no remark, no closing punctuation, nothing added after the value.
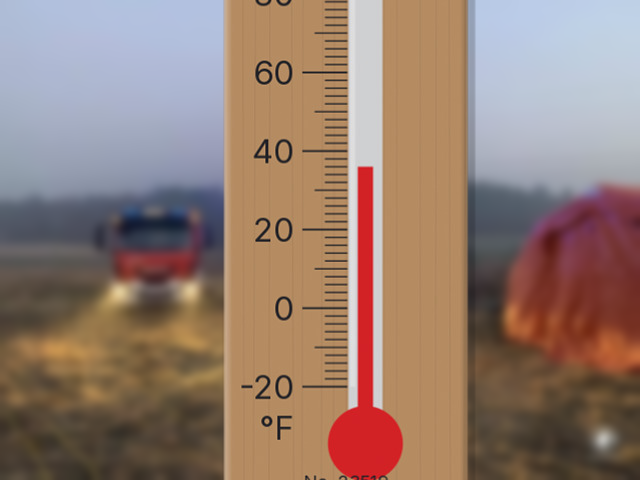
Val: 36 °F
